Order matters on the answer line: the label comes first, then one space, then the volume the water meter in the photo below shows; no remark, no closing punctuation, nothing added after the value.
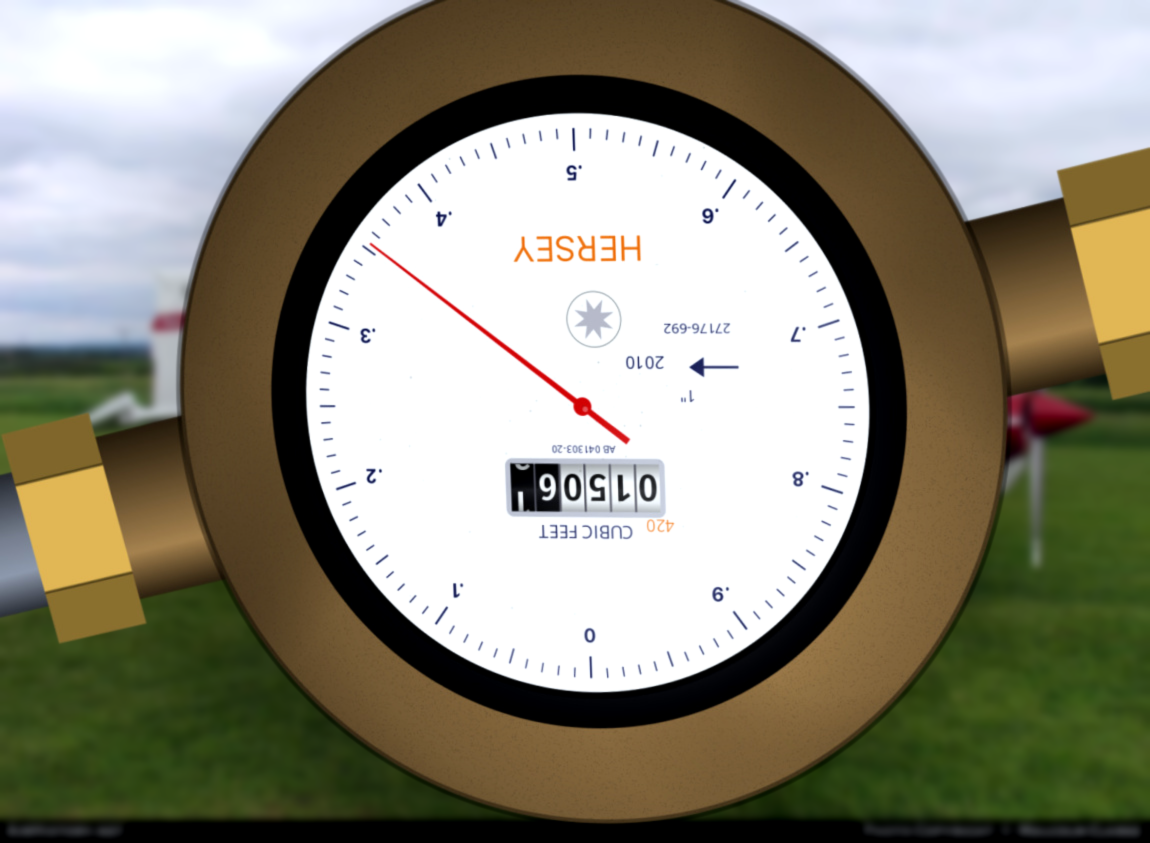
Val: 15061.35 ft³
